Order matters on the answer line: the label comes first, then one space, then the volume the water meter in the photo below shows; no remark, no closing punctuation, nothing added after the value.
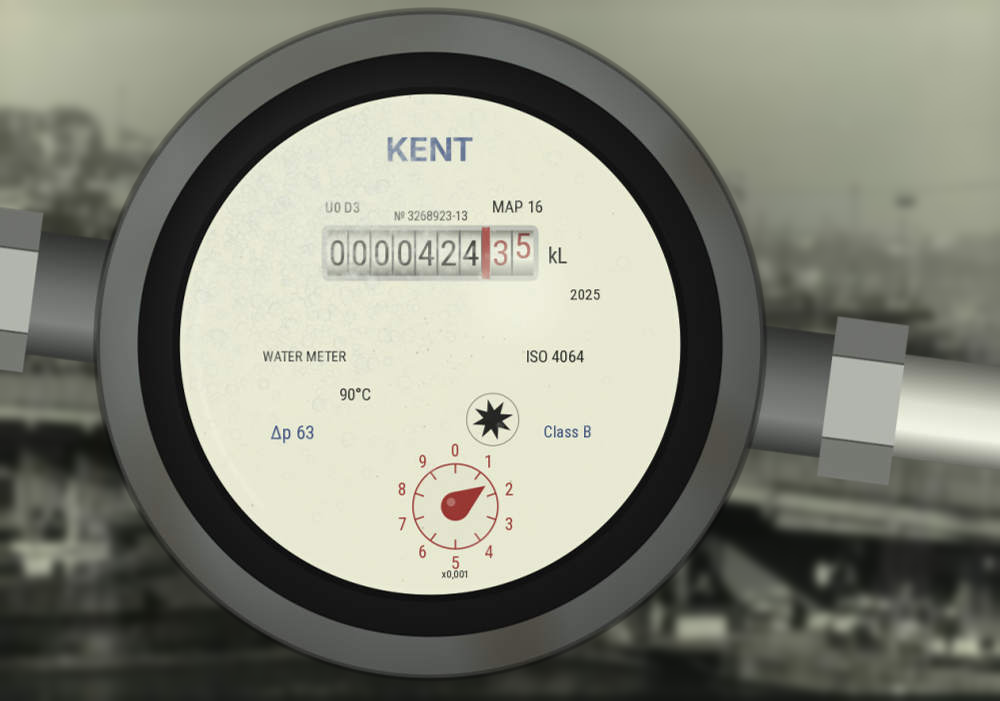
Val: 424.351 kL
